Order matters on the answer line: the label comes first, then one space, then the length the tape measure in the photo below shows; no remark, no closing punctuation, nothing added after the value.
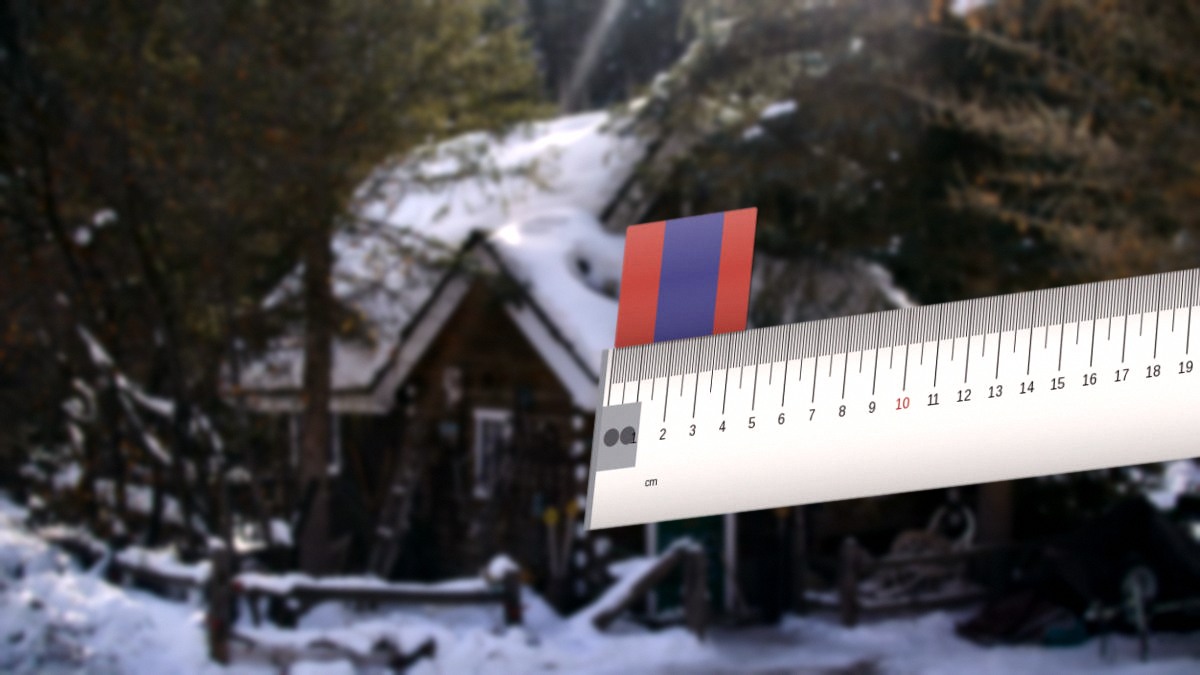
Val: 4.5 cm
